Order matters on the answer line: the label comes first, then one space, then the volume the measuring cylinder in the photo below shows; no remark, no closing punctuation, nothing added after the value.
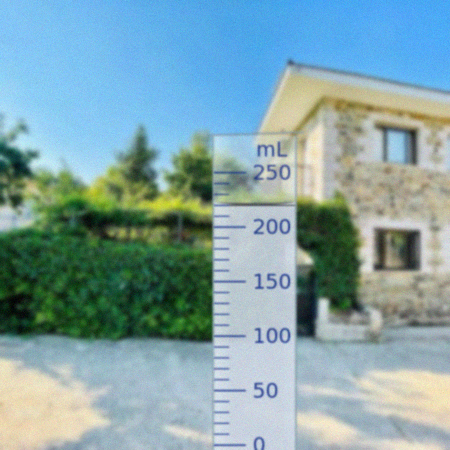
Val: 220 mL
